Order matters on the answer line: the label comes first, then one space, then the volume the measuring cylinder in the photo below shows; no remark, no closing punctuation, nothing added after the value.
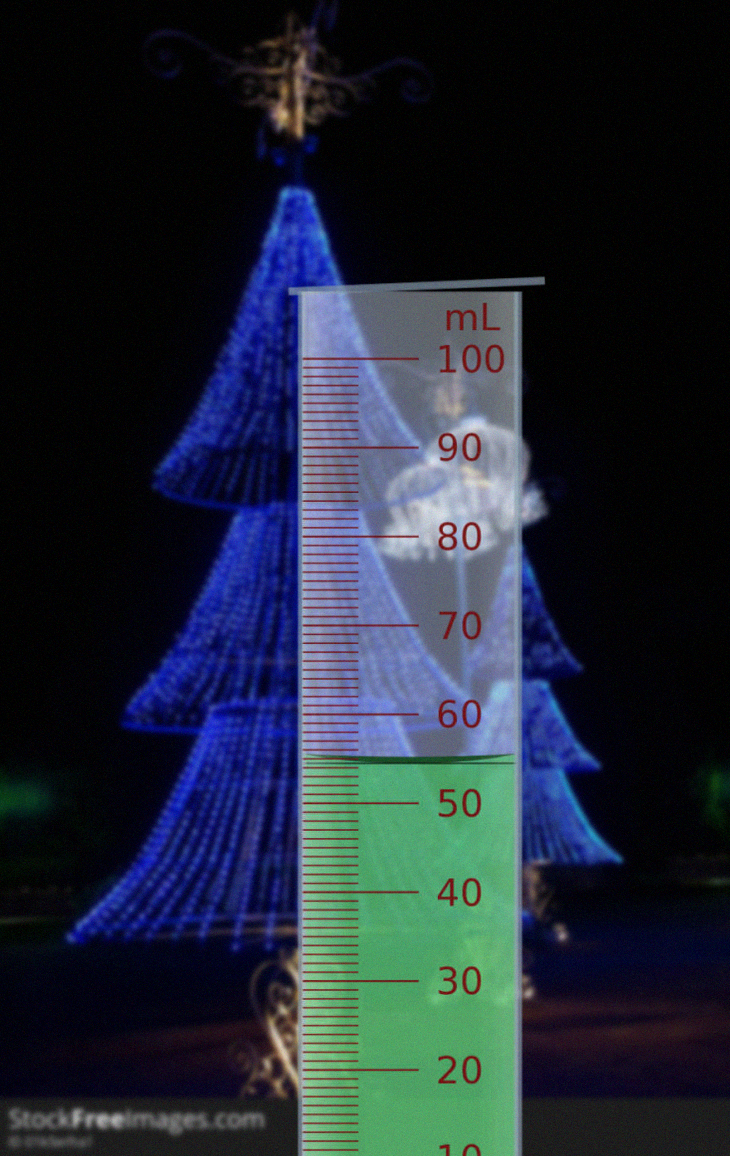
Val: 54.5 mL
